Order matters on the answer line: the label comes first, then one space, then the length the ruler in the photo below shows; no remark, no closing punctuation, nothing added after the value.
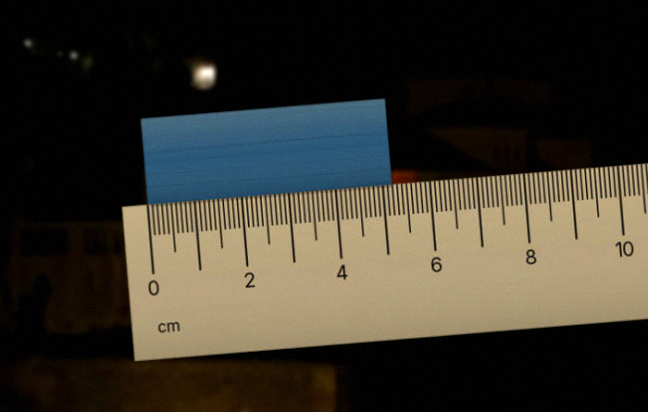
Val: 5.2 cm
